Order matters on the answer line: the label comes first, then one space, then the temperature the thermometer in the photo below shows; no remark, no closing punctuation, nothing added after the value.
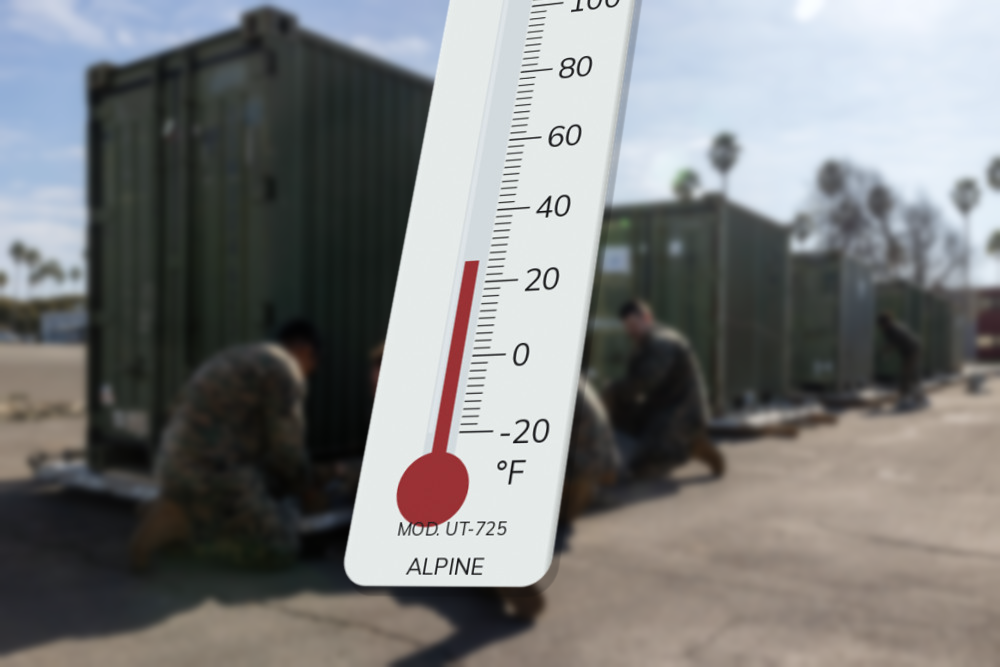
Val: 26 °F
